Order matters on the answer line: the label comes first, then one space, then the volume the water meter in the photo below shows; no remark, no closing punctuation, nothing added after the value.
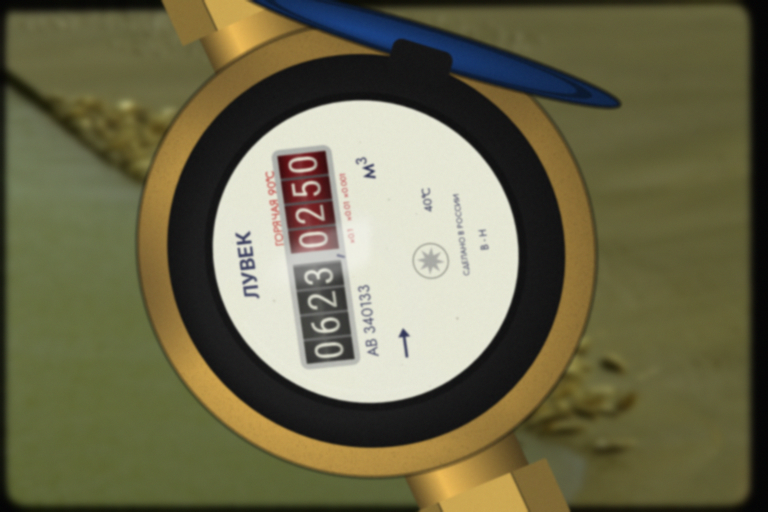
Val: 623.0250 m³
